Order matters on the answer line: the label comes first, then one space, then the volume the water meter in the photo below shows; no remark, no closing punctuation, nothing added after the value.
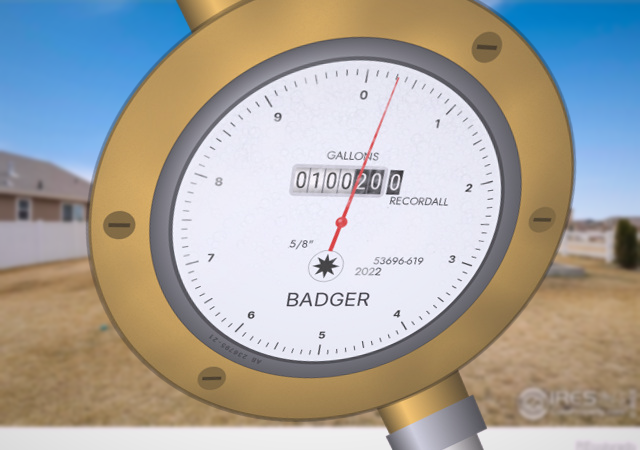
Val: 100200.3 gal
